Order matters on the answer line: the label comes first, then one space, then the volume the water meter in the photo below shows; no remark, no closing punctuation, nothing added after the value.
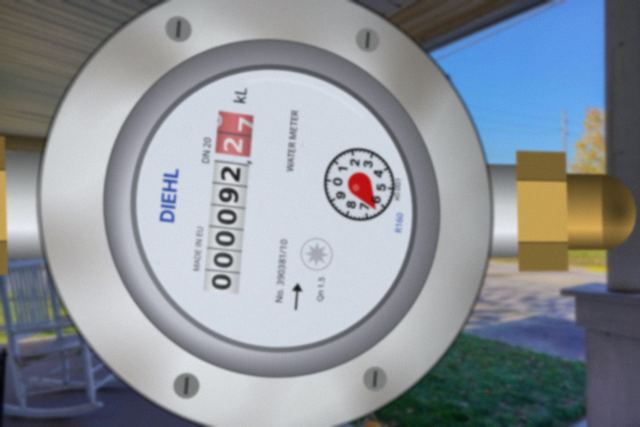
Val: 92.266 kL
